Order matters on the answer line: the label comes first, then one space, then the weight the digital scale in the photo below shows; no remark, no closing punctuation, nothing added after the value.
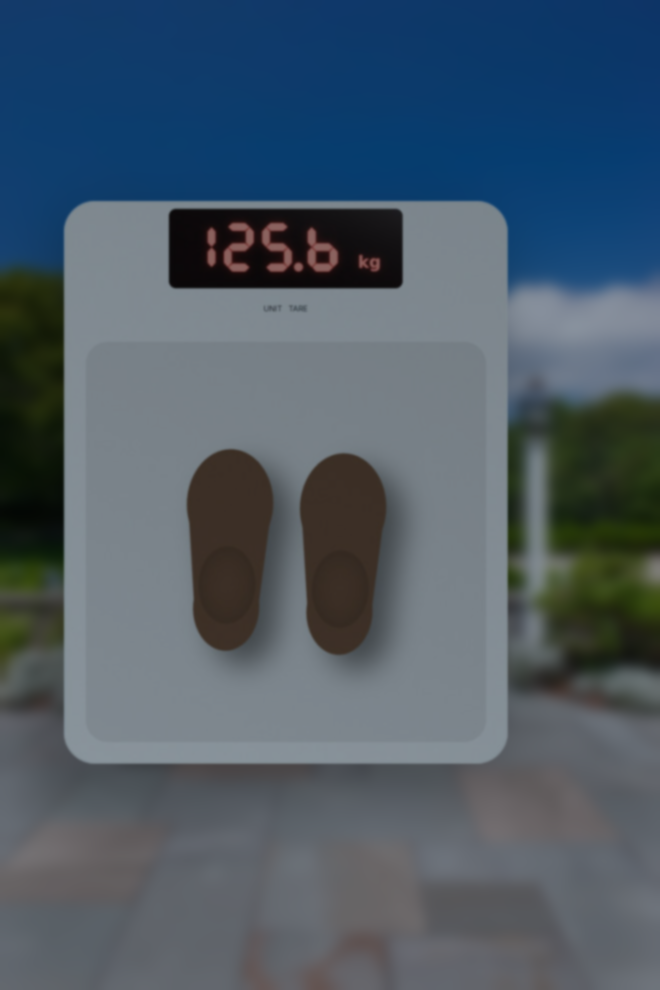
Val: 125.6 kg
